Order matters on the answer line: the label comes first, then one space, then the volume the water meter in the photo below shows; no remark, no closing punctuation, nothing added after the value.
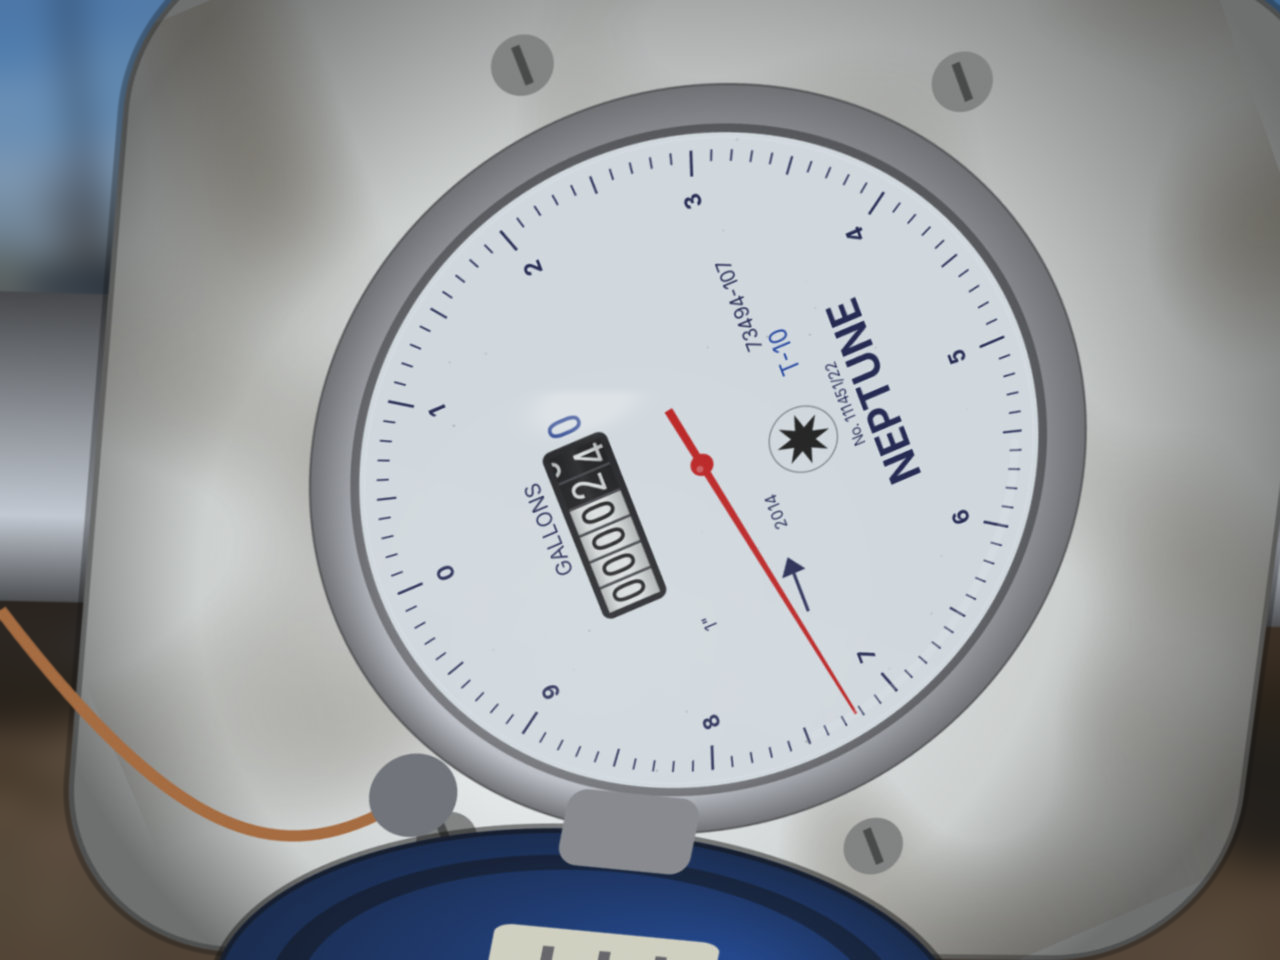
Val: 237.2 gal
